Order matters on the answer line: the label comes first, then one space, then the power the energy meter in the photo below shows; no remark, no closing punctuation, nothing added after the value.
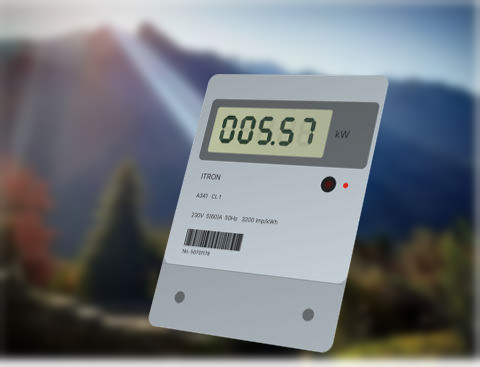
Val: 5.57 kW
